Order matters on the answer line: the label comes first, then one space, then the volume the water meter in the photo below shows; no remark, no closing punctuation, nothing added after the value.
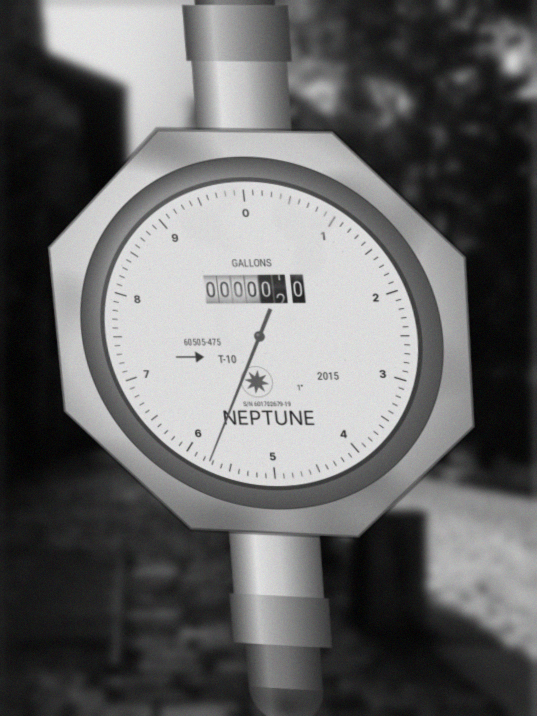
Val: 15.7 gal
